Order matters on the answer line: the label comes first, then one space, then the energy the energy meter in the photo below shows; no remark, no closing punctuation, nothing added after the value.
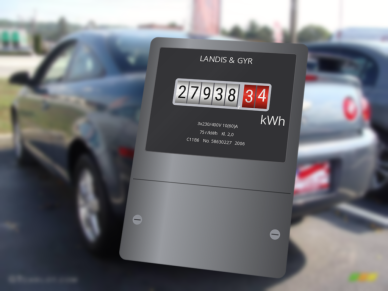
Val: 27938.34 kWh
